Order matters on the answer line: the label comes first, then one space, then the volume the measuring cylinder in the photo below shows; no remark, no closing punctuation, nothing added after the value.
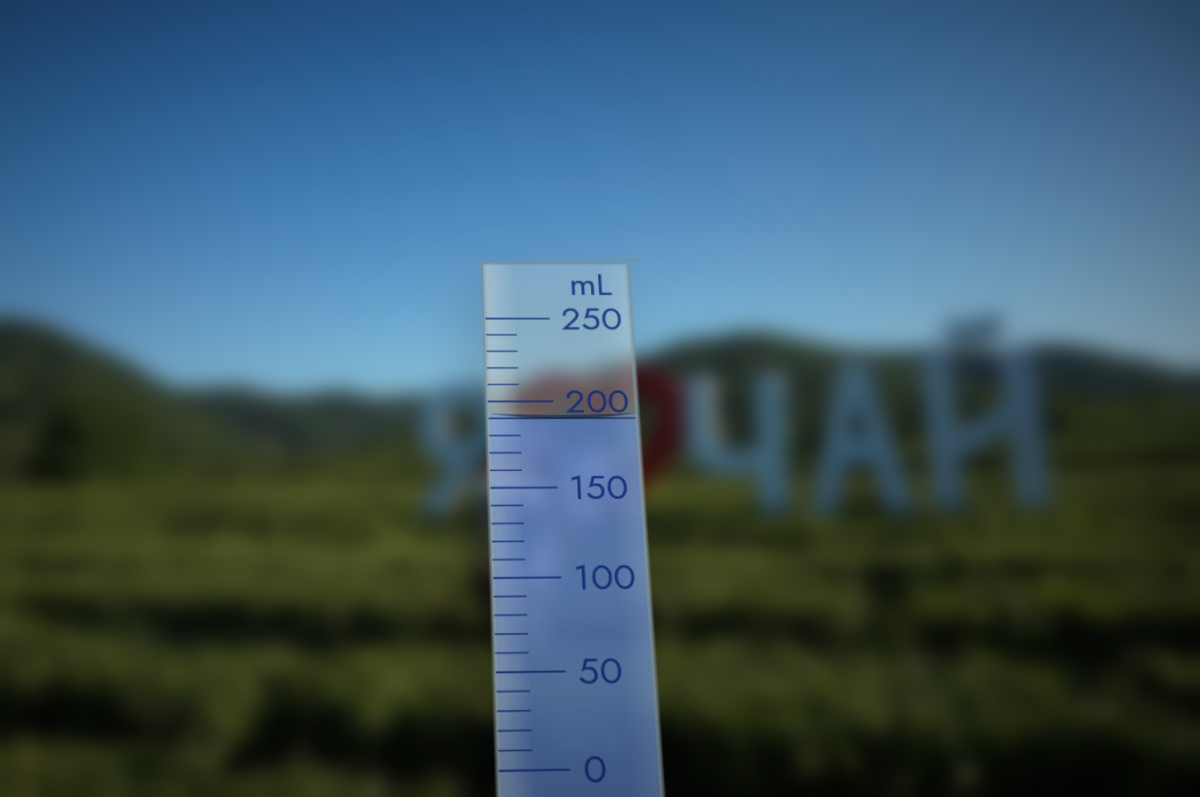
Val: 190 mL
